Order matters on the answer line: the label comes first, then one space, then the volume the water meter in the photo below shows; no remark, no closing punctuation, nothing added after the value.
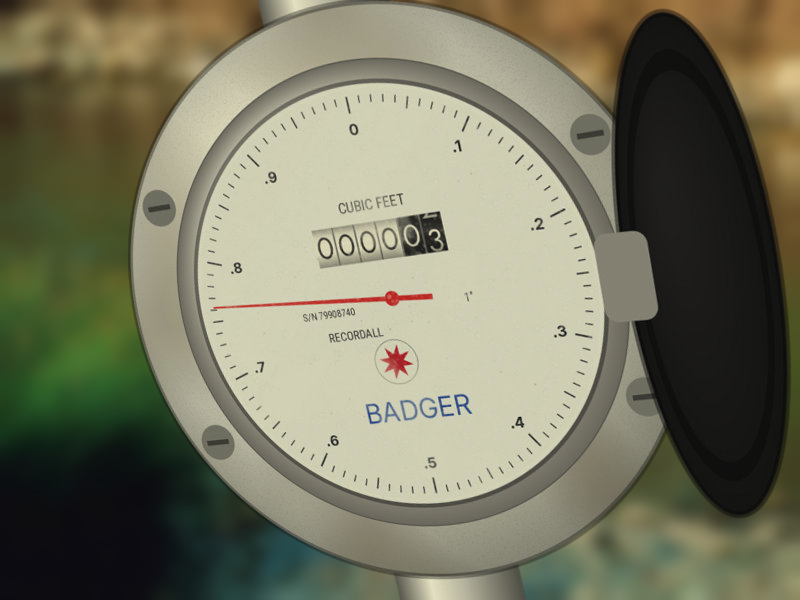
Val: 2.76 ft³
